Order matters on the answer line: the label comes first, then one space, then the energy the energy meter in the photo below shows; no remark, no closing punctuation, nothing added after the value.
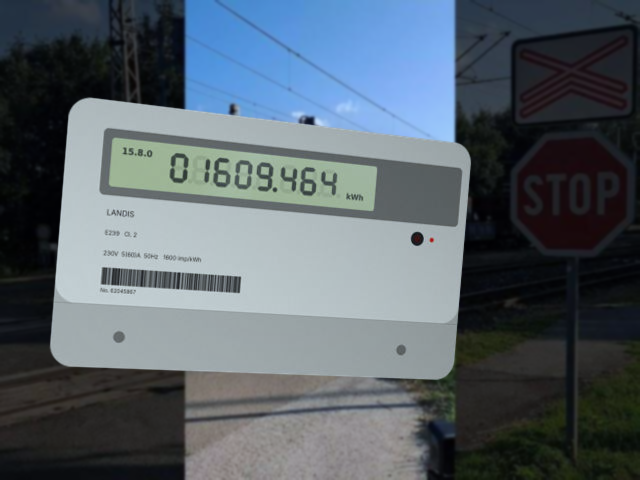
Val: 1609.464 kWh
